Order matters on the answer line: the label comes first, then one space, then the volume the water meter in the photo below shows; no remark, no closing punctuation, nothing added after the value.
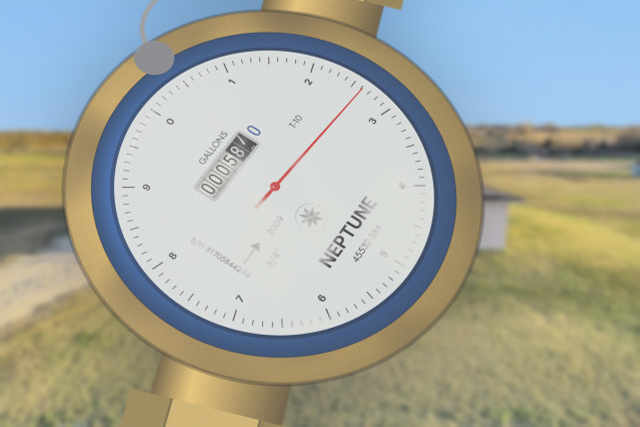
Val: 5872.6 gal
